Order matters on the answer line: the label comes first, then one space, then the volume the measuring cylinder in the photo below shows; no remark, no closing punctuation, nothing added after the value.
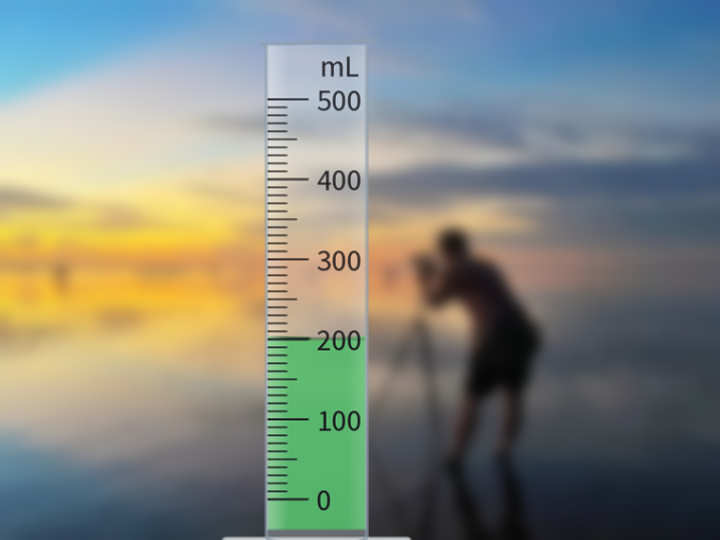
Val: 200 mL
